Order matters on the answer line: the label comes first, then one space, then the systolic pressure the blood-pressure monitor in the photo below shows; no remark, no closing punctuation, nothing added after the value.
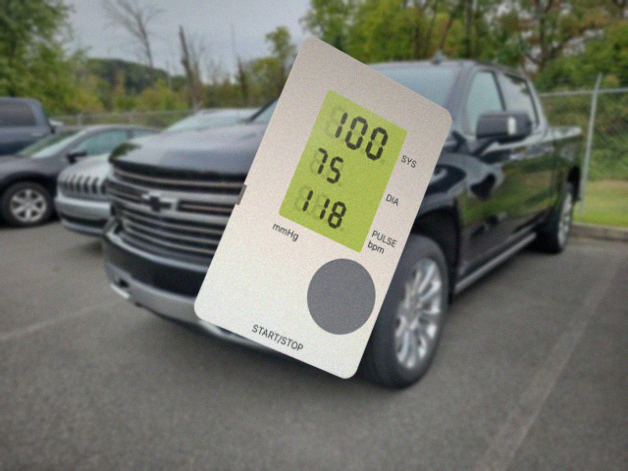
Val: 100 mmHg
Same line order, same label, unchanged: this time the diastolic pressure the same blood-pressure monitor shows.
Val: 75 mmHg
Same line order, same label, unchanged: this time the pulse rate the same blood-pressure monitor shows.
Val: 118 bpm
